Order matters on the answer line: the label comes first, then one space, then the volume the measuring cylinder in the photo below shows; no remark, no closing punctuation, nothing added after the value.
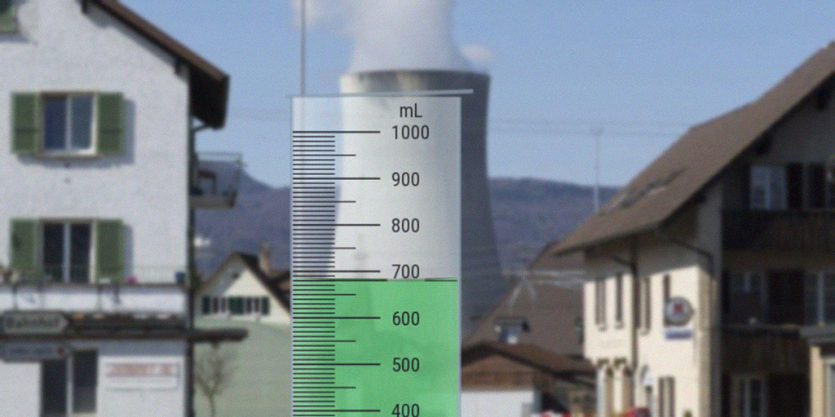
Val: 680 mL
